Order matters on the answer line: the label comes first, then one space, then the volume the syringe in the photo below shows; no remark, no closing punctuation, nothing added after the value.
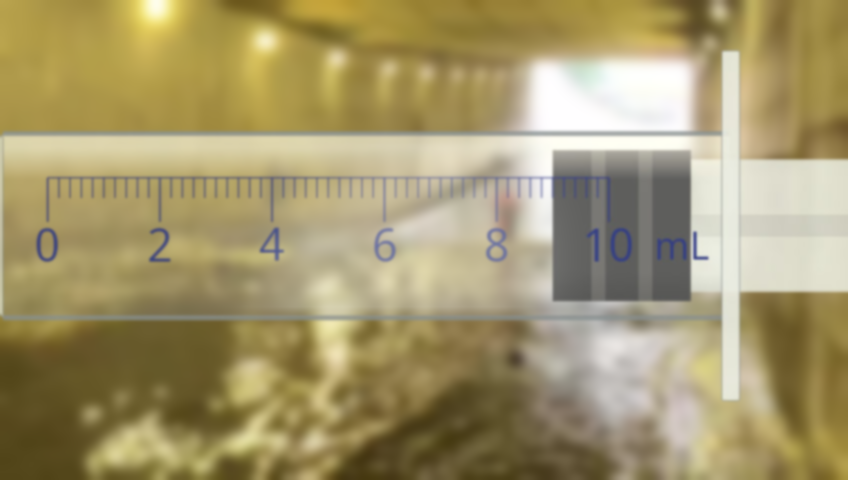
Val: 9 mL
